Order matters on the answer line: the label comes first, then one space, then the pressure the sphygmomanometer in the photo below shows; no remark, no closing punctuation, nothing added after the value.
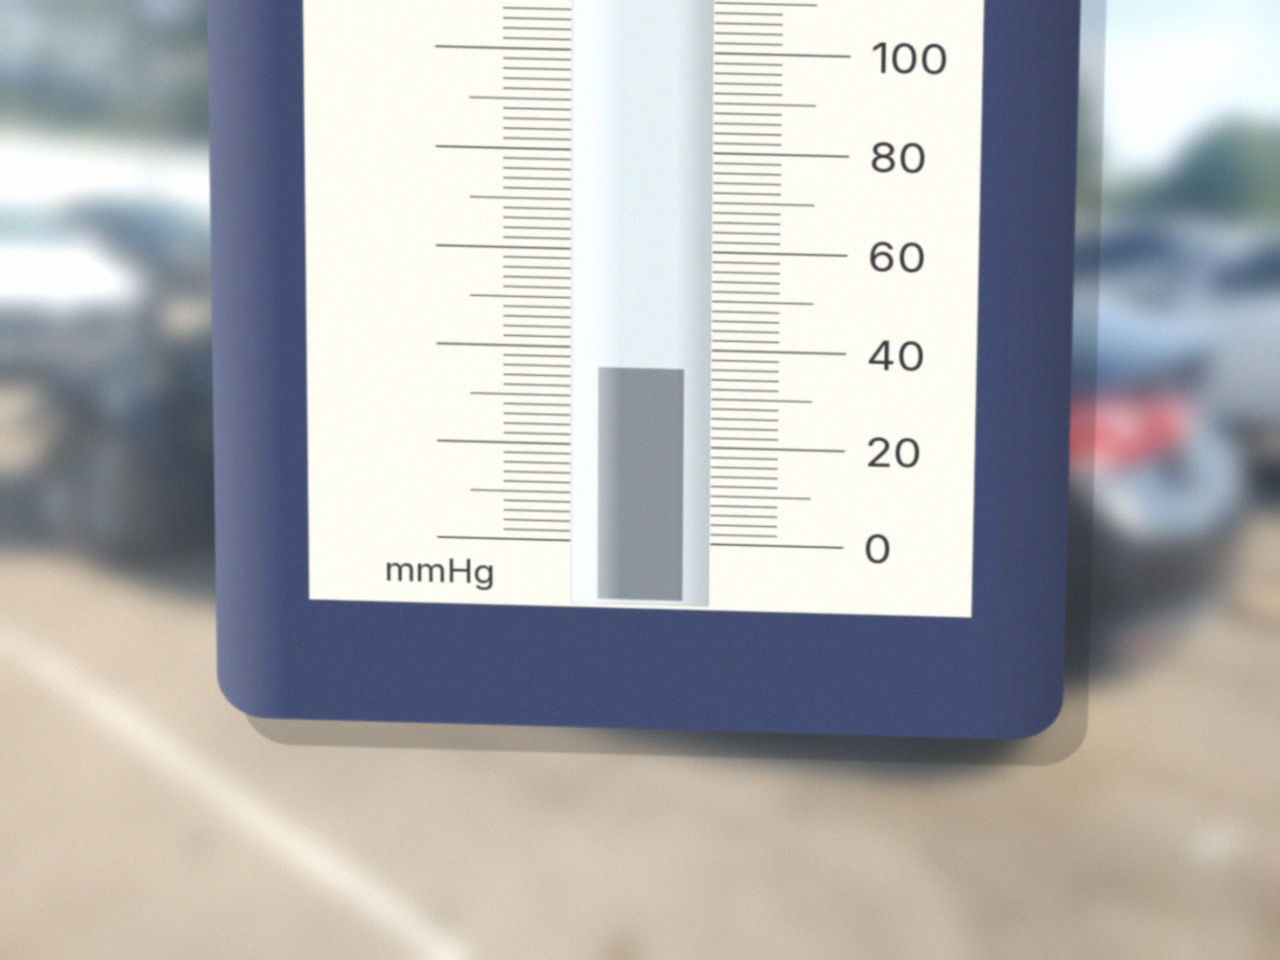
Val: 36 mmHg
